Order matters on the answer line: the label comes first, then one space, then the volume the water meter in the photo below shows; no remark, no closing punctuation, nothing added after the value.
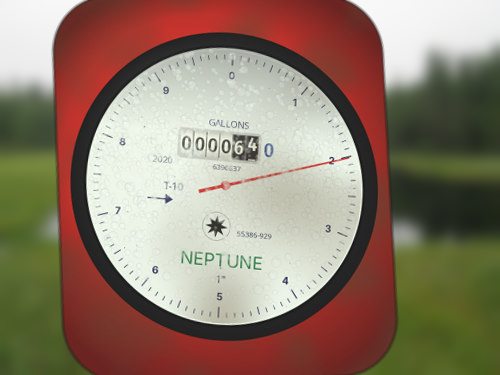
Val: 642.0 gal
